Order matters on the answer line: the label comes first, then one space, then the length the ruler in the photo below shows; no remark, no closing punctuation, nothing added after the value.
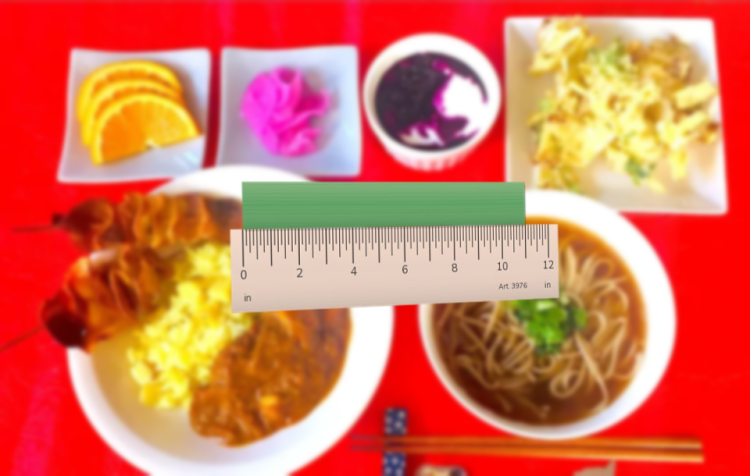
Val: 11 in
